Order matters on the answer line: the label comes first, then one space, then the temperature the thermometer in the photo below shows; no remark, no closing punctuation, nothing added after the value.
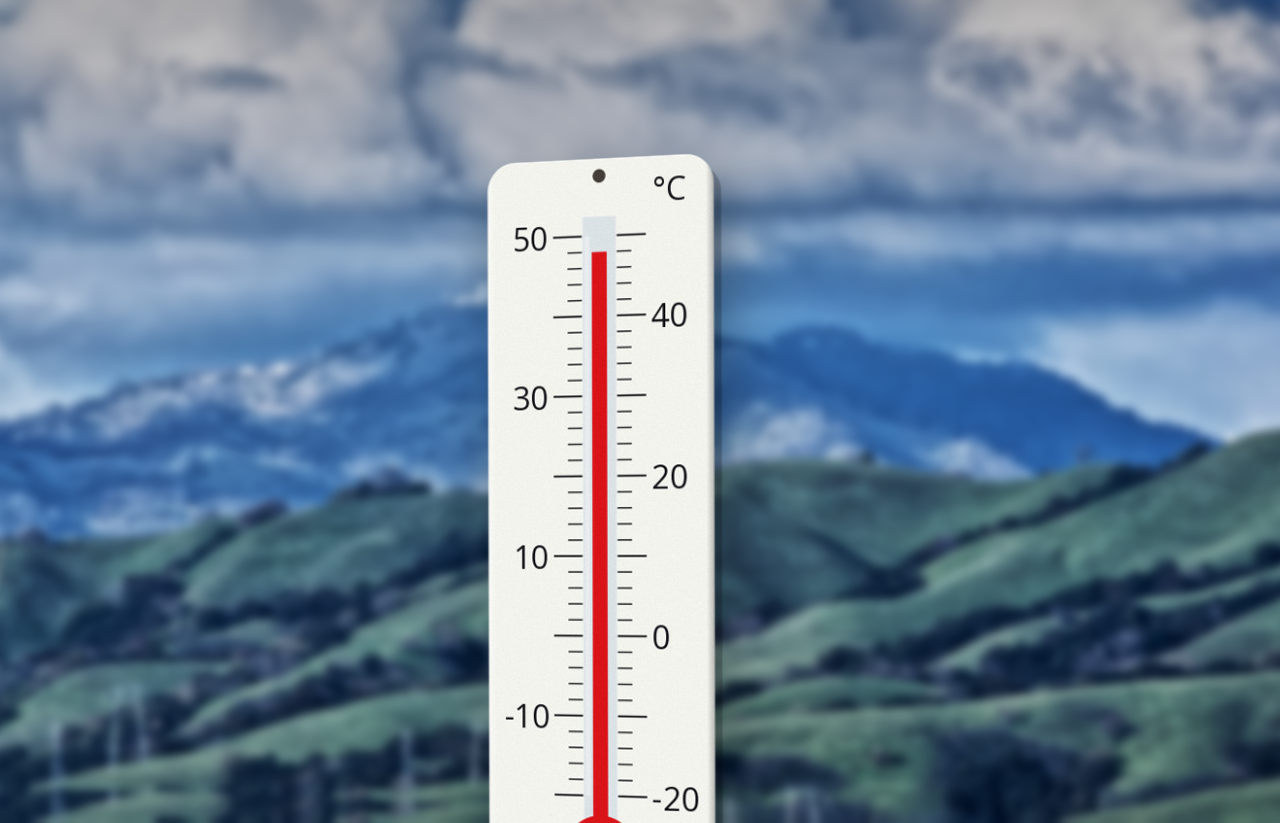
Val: 48 °C
